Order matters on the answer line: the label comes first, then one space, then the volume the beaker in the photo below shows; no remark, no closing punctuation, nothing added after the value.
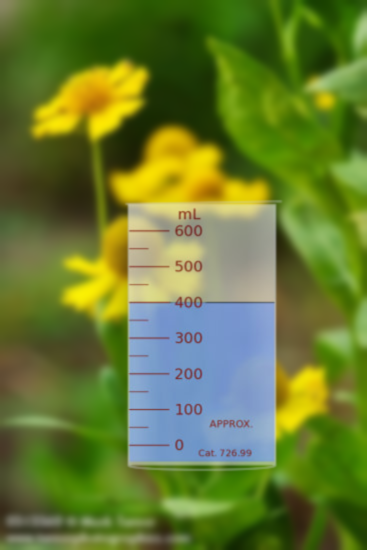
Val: 400 mL
